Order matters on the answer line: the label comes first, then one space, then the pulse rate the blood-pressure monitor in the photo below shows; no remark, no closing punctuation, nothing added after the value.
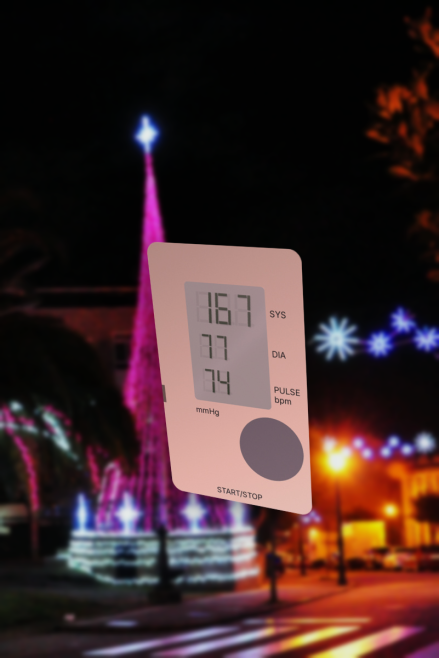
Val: 74 bpm
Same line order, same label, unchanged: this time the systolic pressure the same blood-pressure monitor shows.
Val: 167 mmHg
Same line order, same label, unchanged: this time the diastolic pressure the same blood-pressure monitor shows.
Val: 77 mmHg
